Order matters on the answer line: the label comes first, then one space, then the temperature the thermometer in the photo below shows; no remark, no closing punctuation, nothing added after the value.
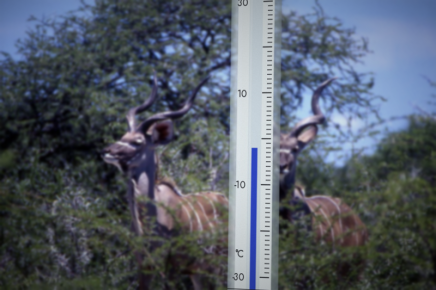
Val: -2 °C
